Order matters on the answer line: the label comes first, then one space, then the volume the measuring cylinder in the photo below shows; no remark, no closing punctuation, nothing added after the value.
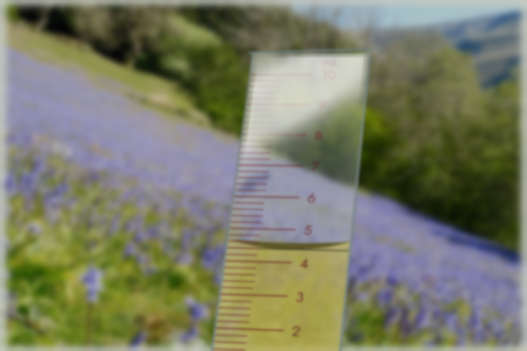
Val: 4.4 mL
